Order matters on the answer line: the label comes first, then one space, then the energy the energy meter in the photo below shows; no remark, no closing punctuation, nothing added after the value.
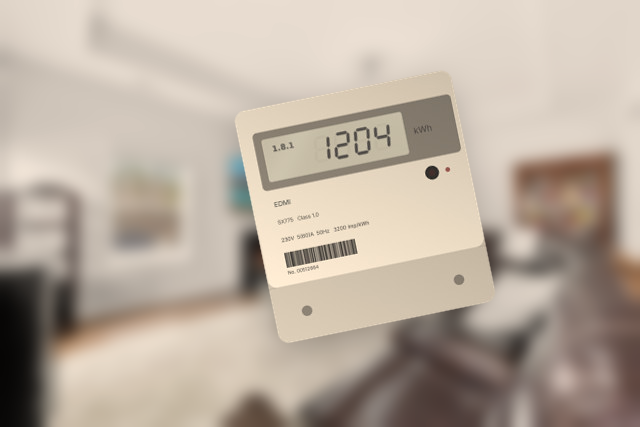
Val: 1204 kWh
